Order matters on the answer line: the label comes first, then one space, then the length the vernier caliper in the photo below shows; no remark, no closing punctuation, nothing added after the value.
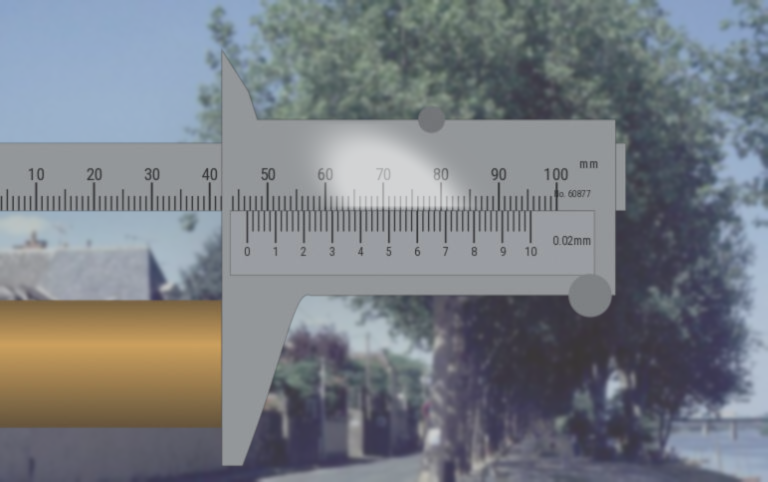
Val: 46.5 mm
